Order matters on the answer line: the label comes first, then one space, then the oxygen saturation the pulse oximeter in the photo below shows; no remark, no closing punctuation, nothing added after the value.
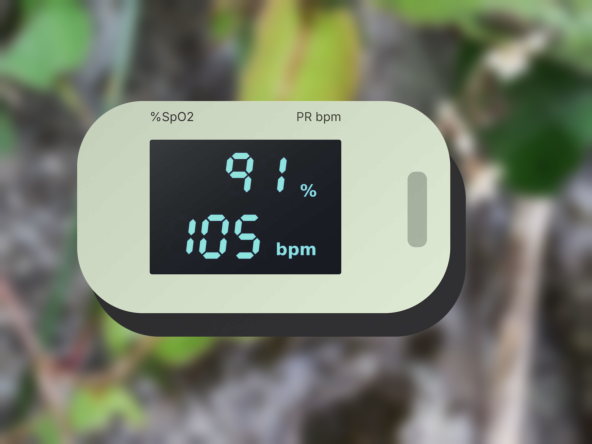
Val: 91 %
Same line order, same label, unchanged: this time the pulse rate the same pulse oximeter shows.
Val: 105 bpm
